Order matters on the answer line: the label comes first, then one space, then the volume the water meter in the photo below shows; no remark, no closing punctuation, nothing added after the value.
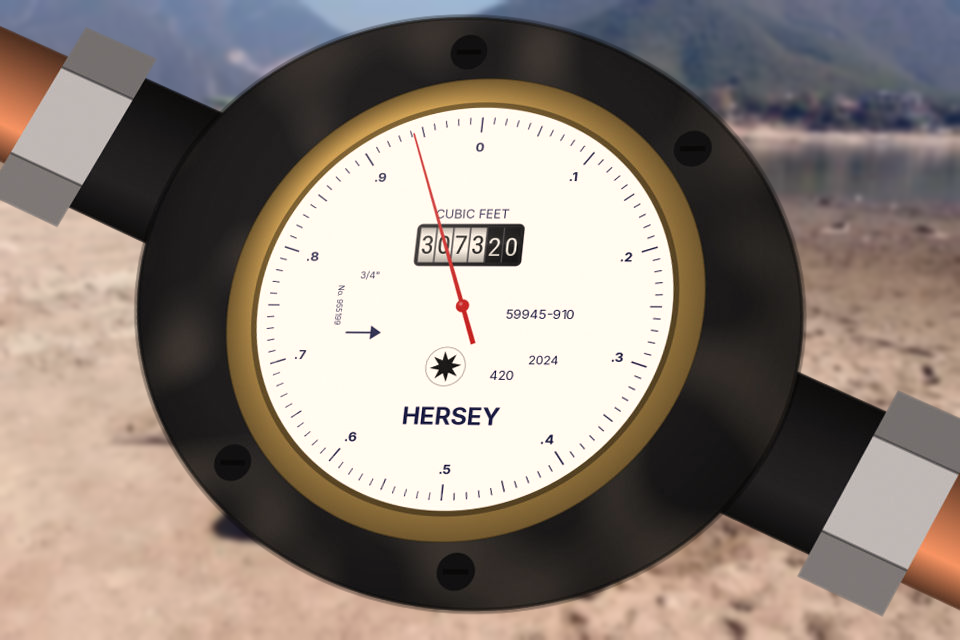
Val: 307319.94 ft³
